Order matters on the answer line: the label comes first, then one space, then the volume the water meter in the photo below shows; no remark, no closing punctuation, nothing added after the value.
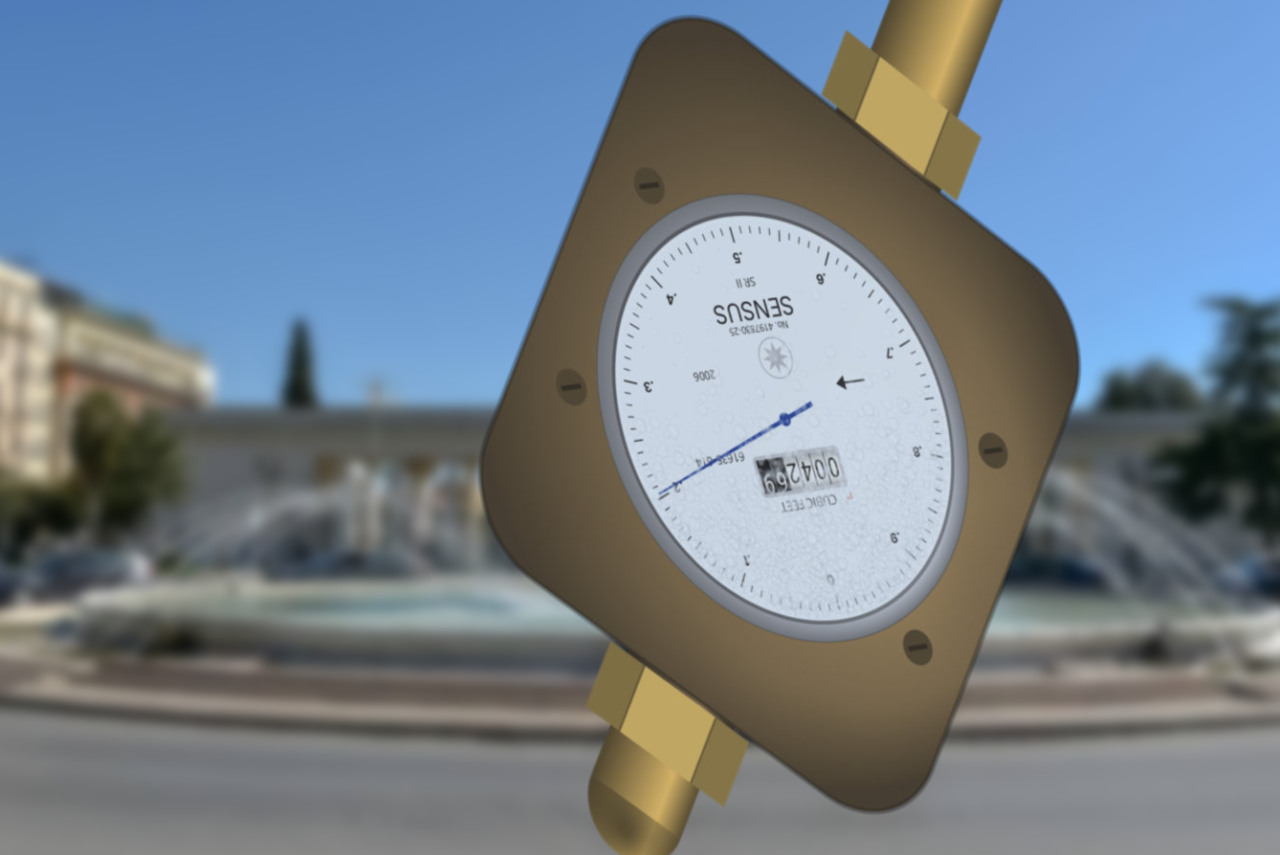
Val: 4269.20 ft³
